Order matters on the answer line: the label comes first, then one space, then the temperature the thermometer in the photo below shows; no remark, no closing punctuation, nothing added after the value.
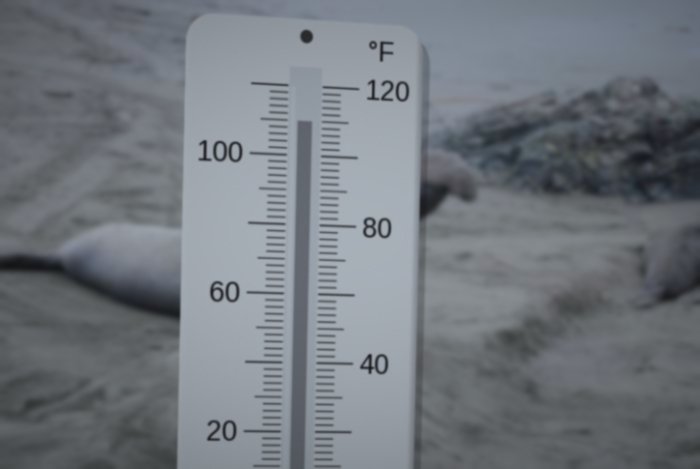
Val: 110 °F
